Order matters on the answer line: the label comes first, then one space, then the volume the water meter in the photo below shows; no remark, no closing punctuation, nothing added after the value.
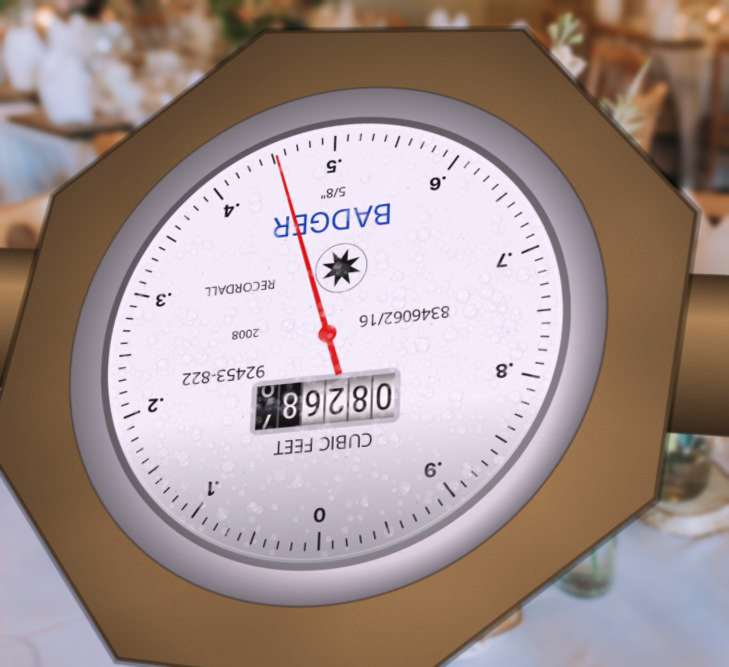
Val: 82687.45 ft³
